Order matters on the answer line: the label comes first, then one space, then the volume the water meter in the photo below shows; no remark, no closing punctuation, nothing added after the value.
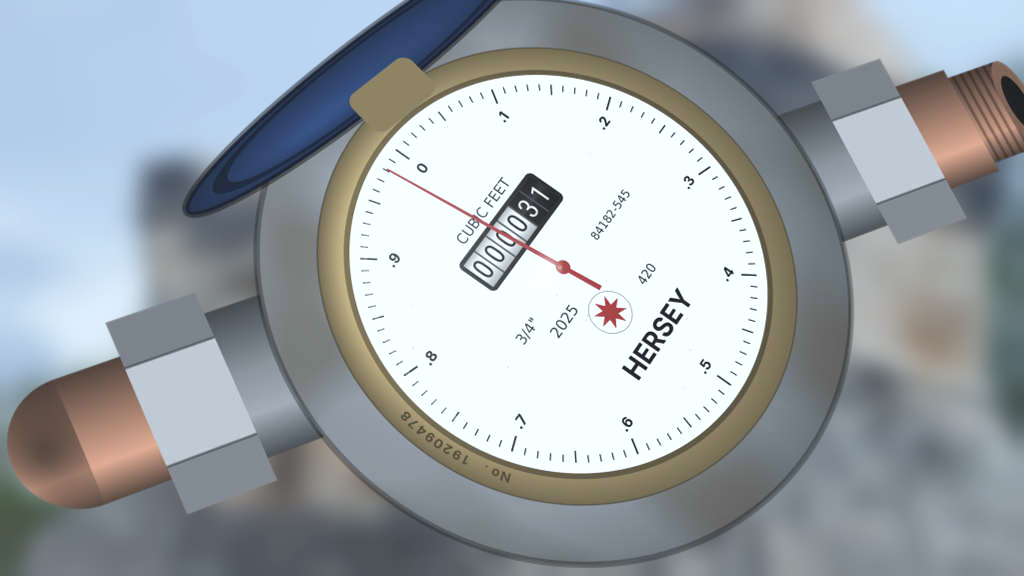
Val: 30.98 ft³
